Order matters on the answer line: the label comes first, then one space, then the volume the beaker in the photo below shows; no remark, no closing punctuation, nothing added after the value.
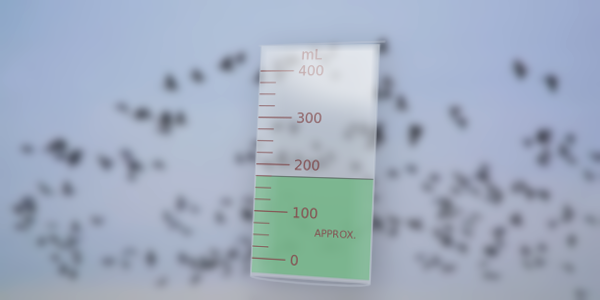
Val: 175 mL
